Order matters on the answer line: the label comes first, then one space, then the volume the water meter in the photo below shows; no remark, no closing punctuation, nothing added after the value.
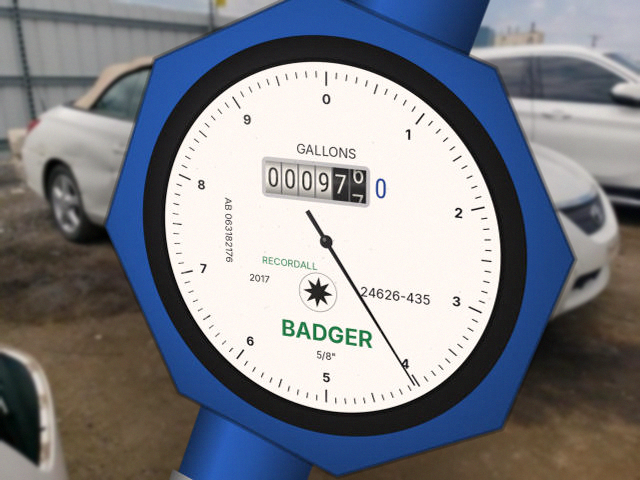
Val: 9764.0 gal
